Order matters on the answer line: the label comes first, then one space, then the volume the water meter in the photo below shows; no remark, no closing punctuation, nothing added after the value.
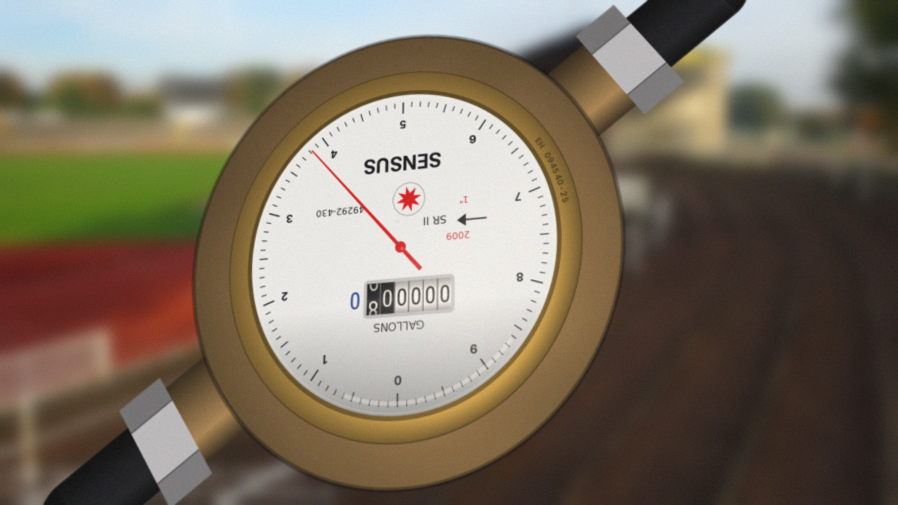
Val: 83.8 gal
